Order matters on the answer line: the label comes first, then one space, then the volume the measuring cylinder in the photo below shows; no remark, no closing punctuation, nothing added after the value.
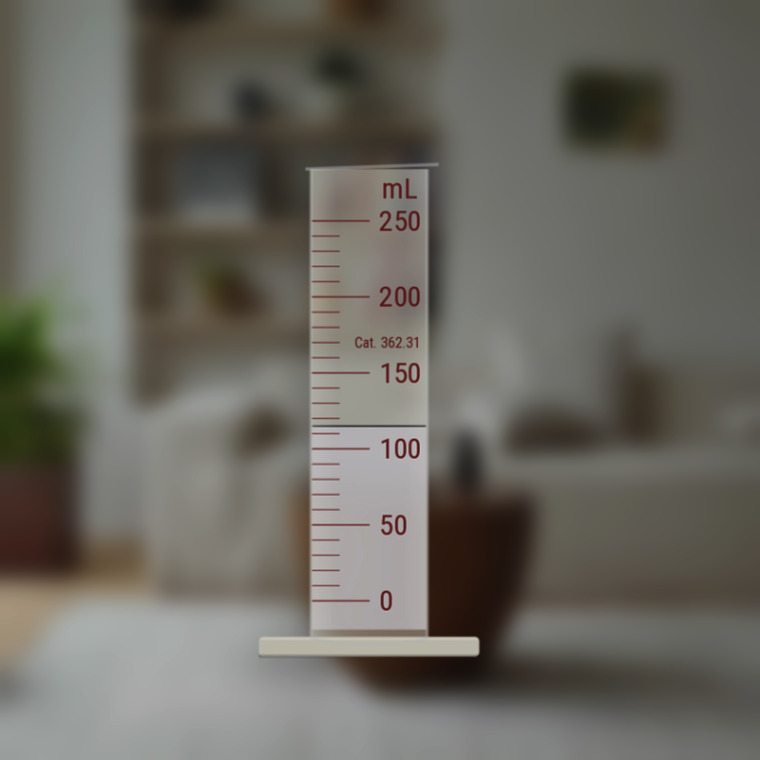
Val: 115 mL
